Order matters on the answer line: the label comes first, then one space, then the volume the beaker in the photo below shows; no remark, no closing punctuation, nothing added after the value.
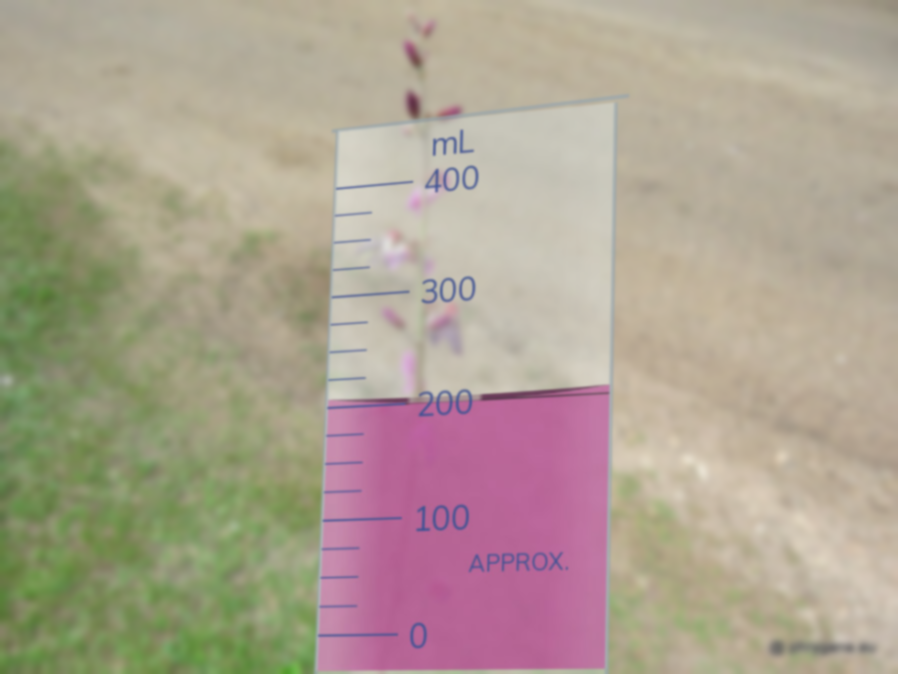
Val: 200 mL
